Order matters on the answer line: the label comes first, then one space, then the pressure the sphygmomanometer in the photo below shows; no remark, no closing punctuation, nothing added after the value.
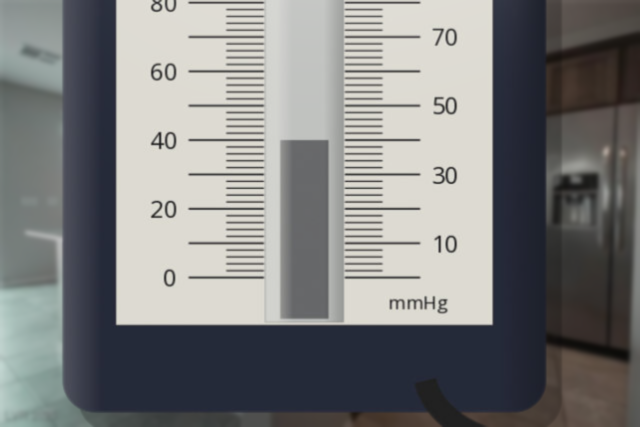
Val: 40 mmHg
